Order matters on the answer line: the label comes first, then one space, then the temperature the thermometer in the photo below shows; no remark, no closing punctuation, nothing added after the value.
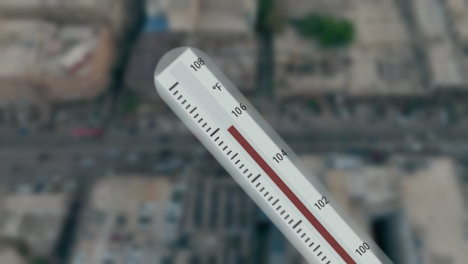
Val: 105.8 °F
